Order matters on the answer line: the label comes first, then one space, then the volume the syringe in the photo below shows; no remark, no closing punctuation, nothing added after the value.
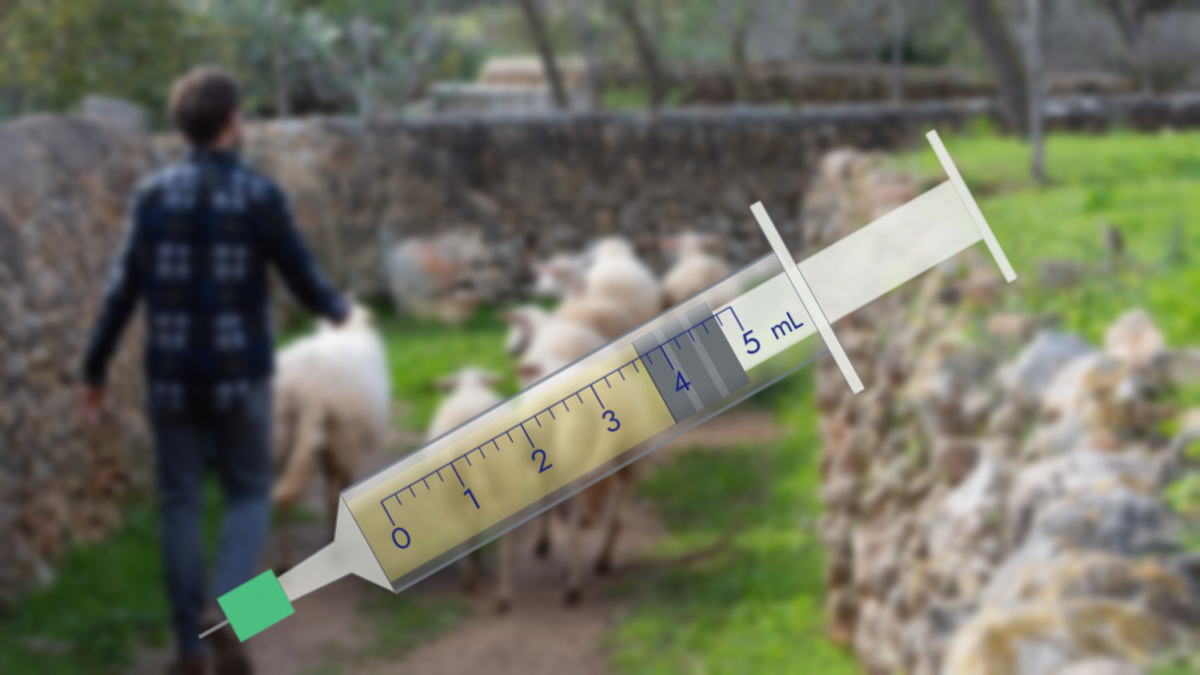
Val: 3.7 mL
